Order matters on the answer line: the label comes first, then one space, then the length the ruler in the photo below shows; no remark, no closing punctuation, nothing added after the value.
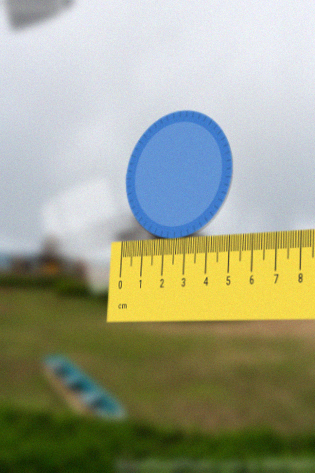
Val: 5 cm
